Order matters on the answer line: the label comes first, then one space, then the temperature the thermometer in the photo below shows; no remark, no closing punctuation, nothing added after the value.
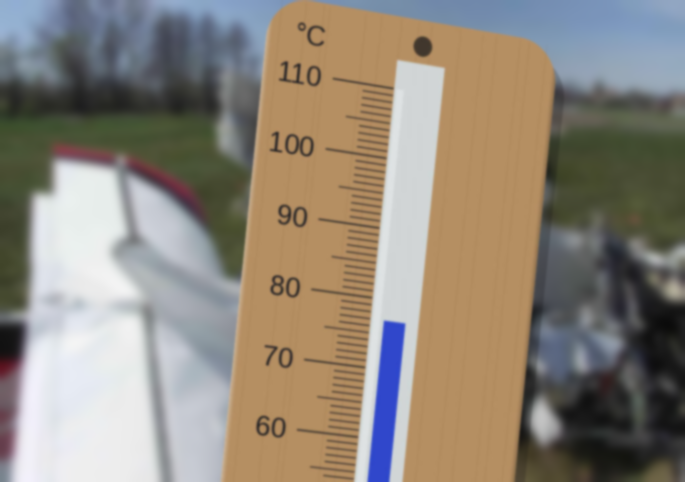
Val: 77 °C
